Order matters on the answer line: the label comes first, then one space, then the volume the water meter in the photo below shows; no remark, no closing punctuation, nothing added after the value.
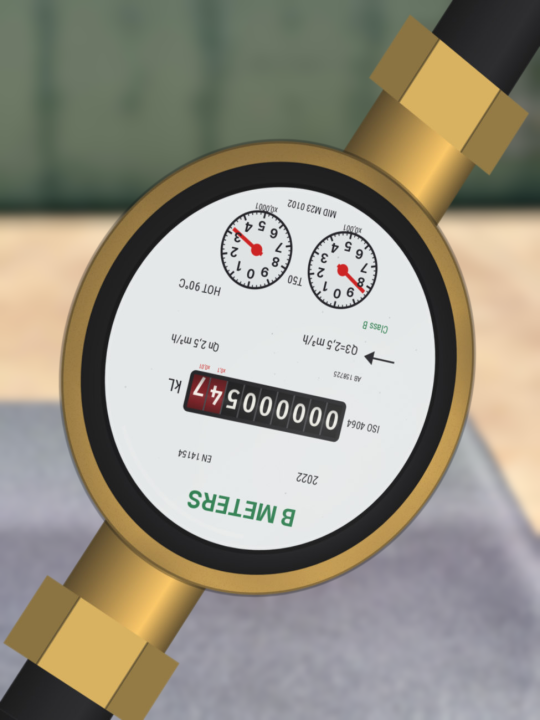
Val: 5.4683 kL
